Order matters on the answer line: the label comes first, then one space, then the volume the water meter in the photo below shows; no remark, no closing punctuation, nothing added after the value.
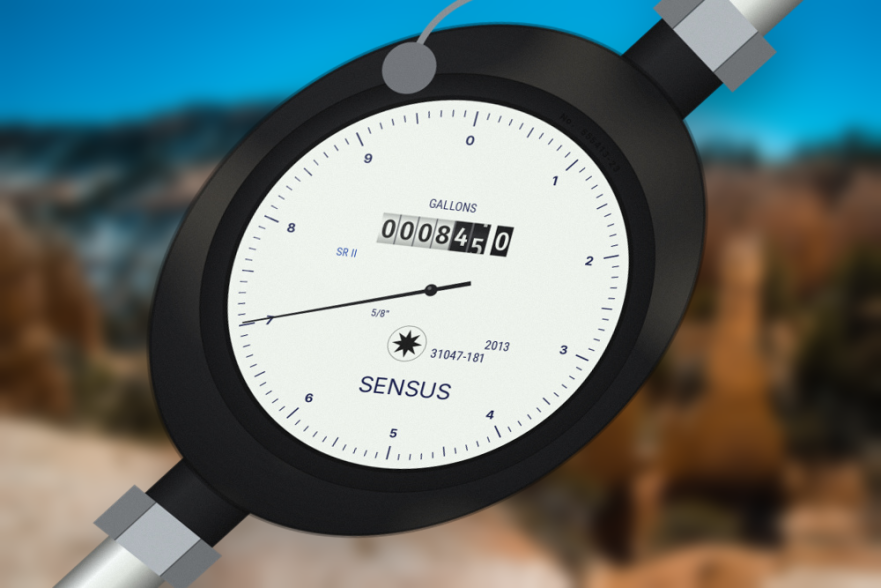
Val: 8447.0 gal
